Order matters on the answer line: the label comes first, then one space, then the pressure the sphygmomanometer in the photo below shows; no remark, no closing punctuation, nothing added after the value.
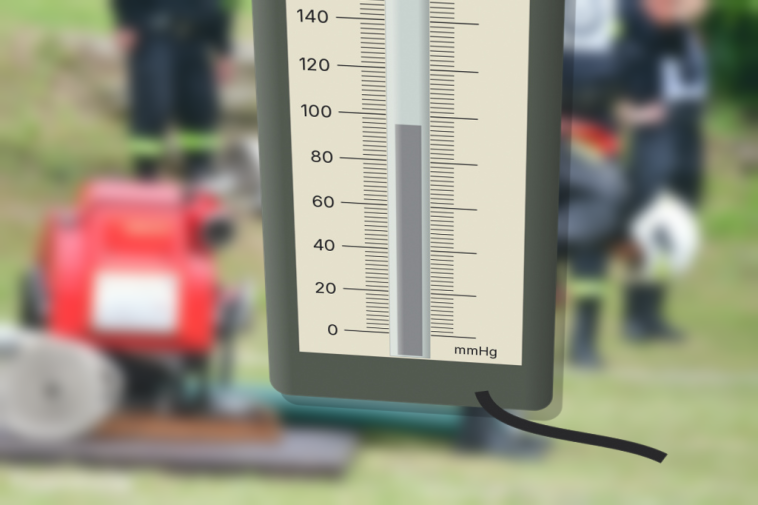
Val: 96 mmHg
